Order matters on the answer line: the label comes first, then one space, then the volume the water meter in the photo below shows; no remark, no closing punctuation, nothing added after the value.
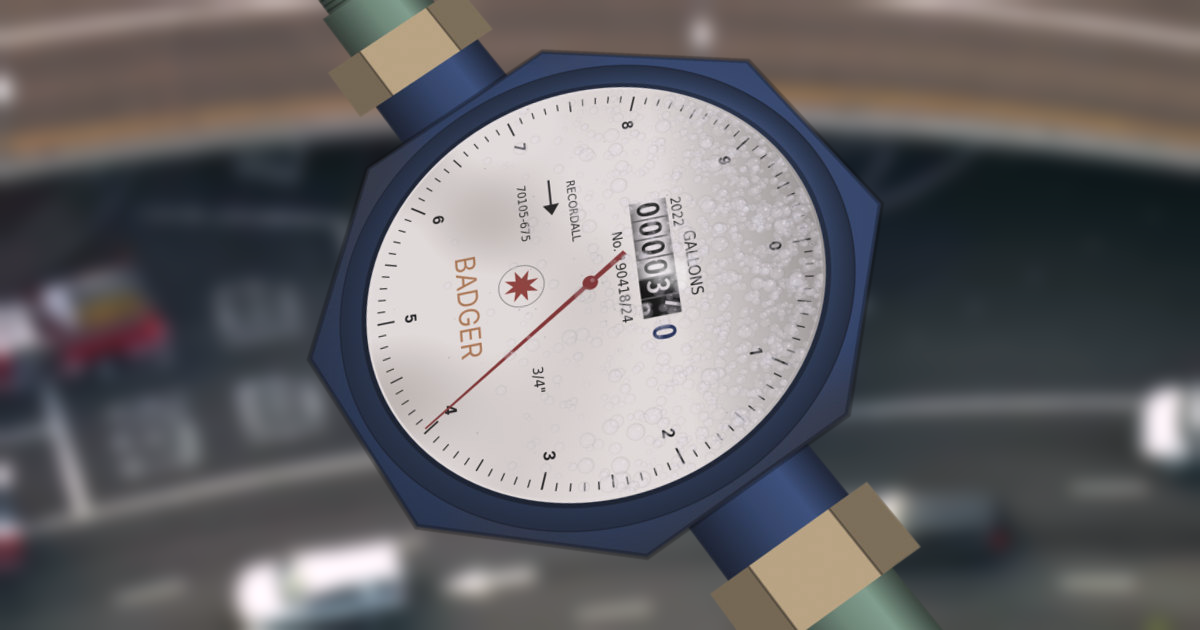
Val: 374.0 gal
